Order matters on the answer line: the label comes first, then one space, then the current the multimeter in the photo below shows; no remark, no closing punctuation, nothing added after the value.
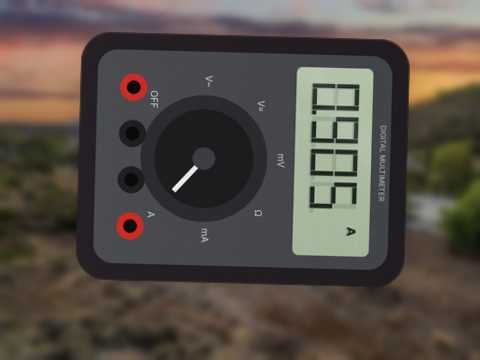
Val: 0.905 A
